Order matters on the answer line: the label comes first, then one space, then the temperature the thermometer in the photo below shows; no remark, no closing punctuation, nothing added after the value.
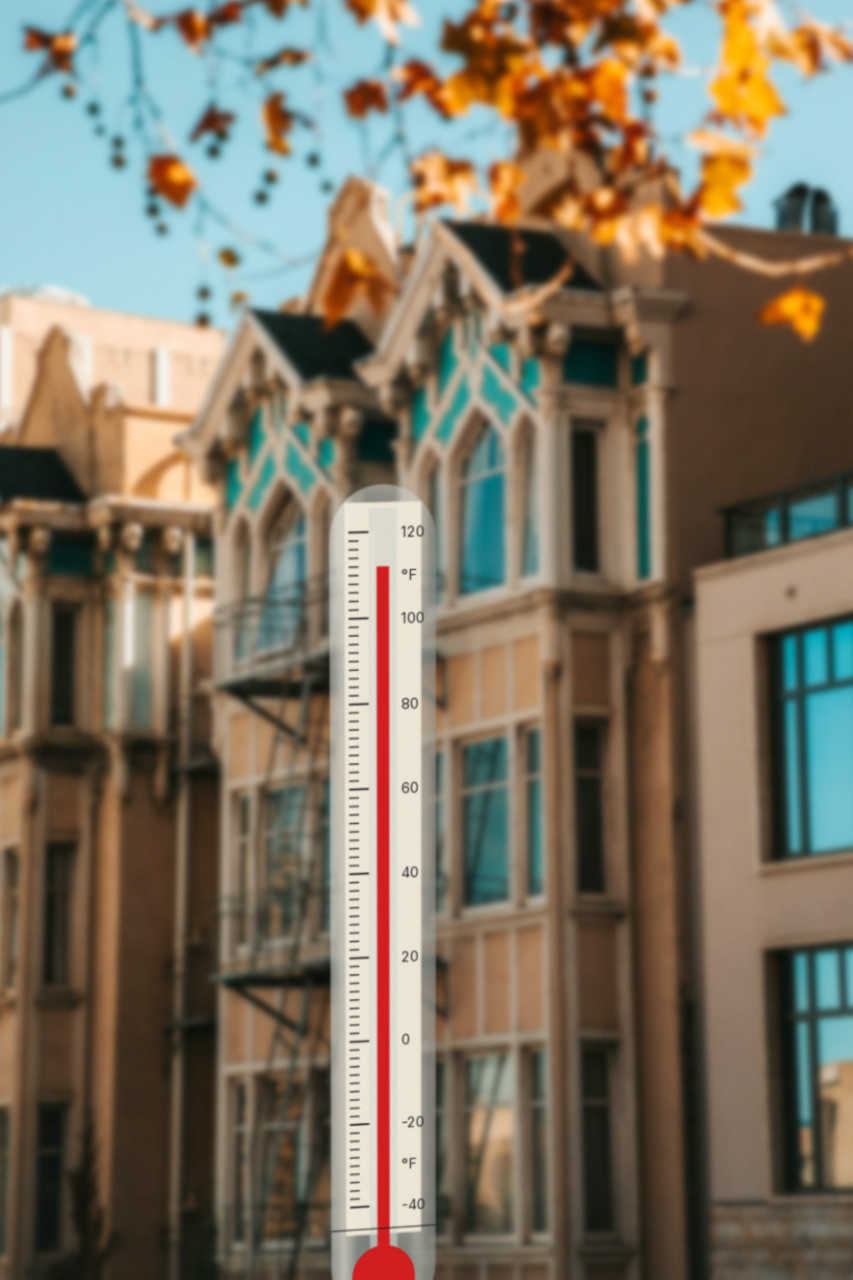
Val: 112 °F
